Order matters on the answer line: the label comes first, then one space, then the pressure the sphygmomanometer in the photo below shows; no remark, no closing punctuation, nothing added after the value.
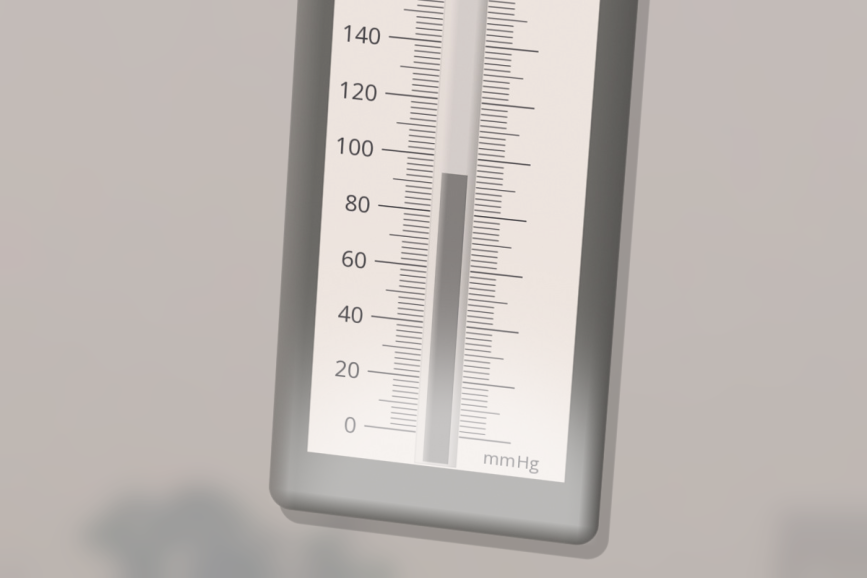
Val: 94 mmHg
